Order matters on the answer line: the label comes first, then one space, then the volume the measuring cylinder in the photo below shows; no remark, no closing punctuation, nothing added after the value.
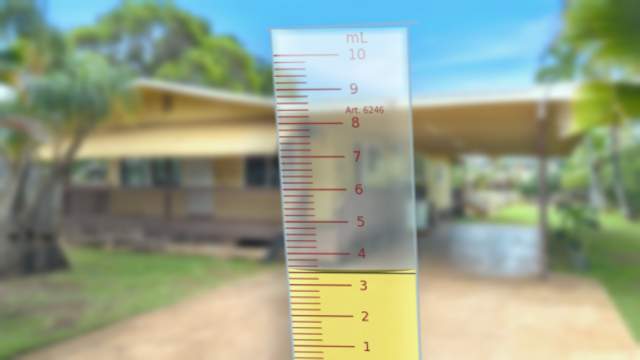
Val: 3.4 mL
